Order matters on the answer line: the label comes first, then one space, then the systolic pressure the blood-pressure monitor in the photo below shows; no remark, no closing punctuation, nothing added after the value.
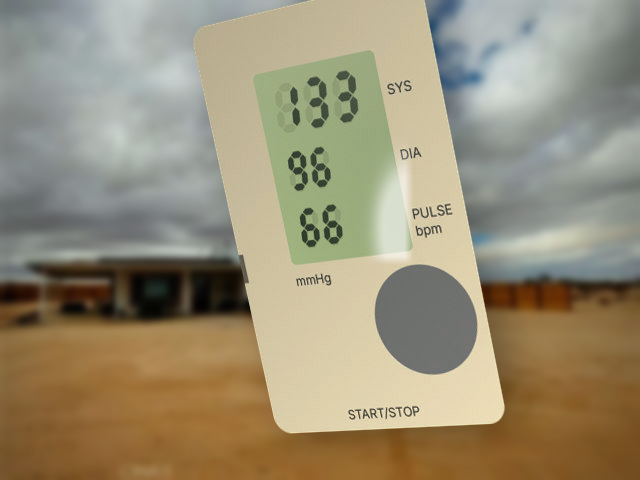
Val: 133 mmHg
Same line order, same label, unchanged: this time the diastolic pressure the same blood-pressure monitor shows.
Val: 96 mmHg
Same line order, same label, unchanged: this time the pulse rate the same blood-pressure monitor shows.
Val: 66 bpm
